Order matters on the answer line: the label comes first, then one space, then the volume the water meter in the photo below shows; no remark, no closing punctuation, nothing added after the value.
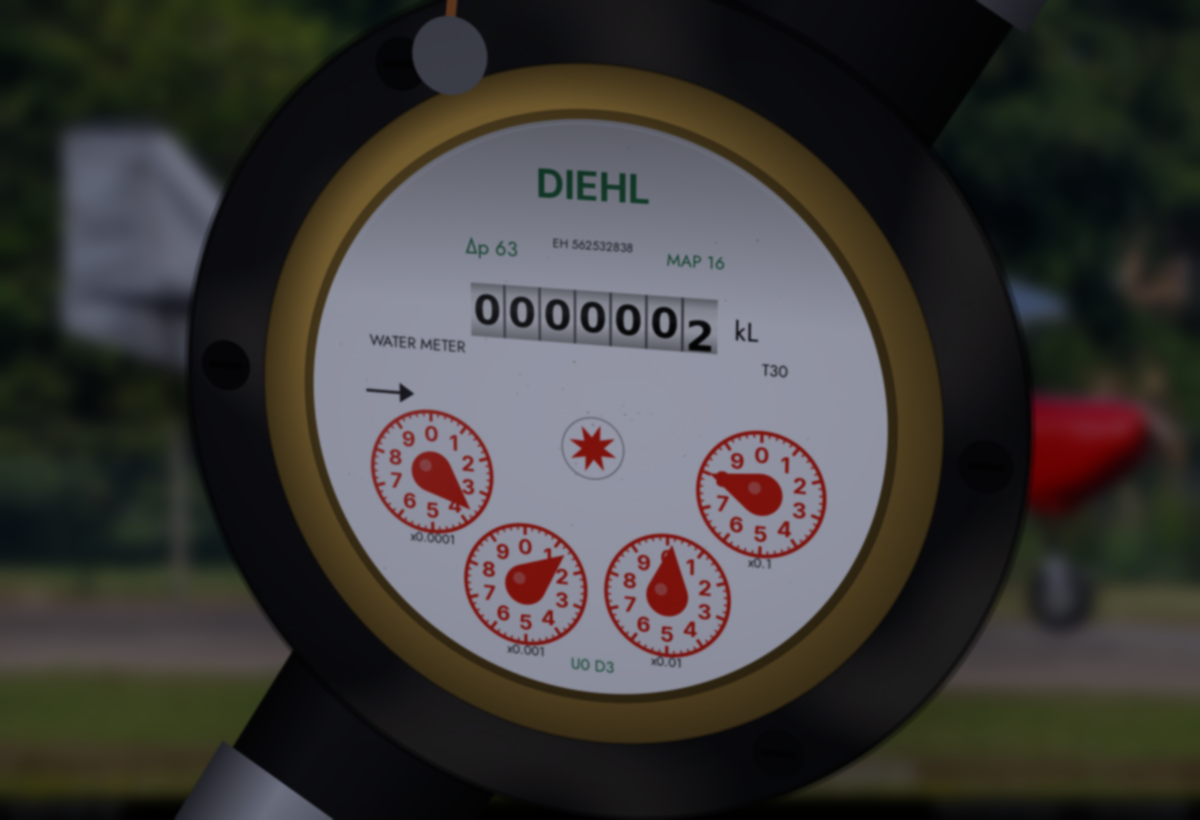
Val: 1.8013 kL
